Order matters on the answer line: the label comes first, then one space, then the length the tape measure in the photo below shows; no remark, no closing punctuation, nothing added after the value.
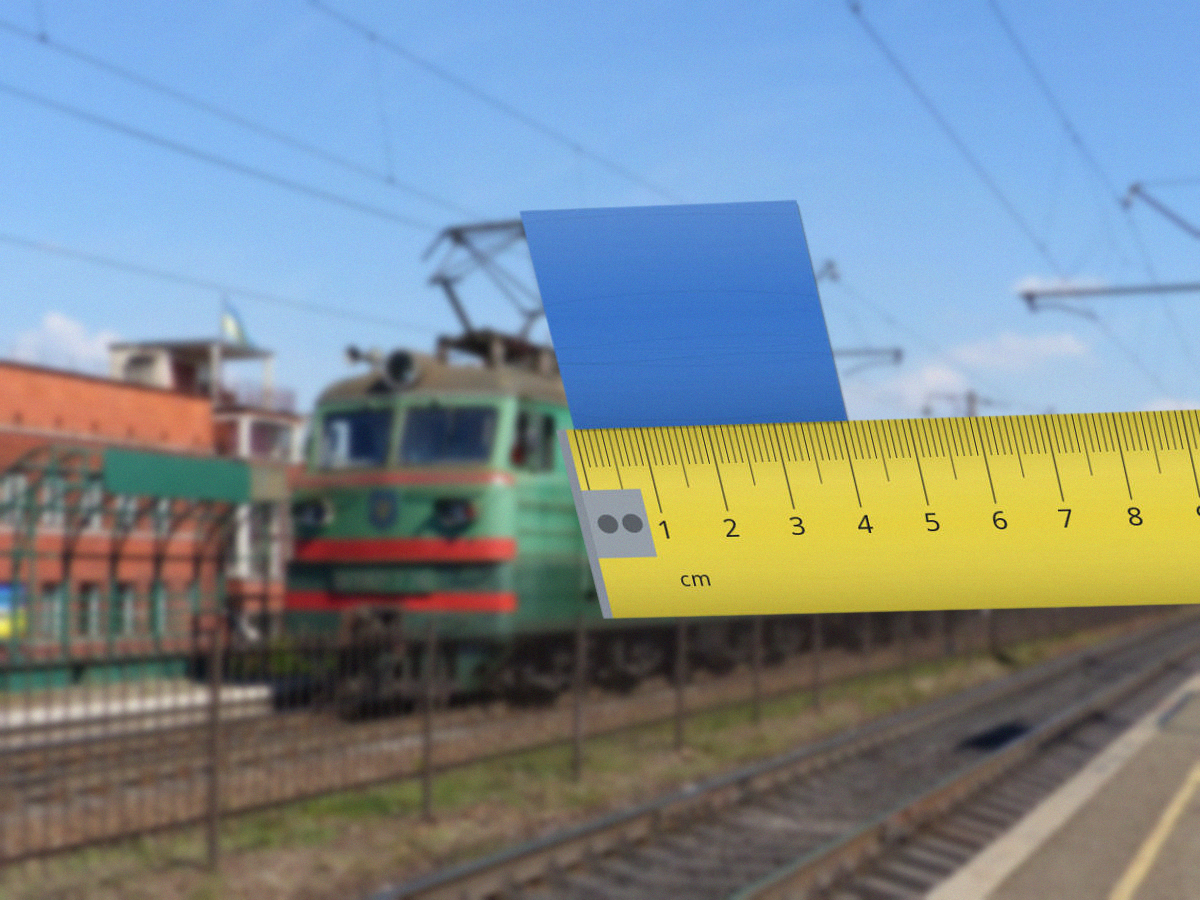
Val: 4.1 cm
